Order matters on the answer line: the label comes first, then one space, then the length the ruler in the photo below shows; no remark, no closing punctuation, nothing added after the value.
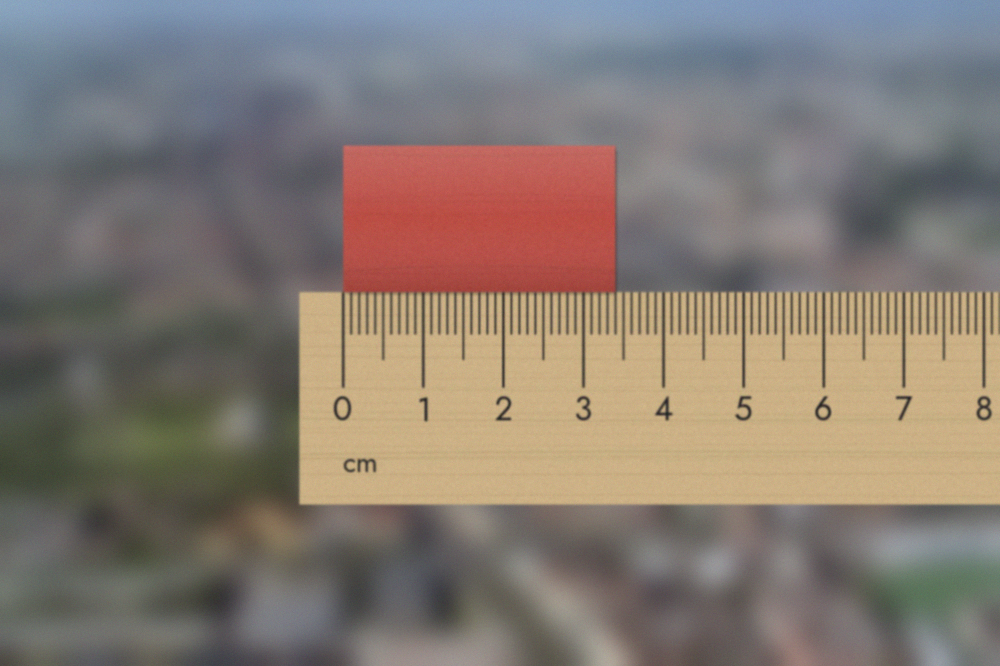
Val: 3.4 cm
